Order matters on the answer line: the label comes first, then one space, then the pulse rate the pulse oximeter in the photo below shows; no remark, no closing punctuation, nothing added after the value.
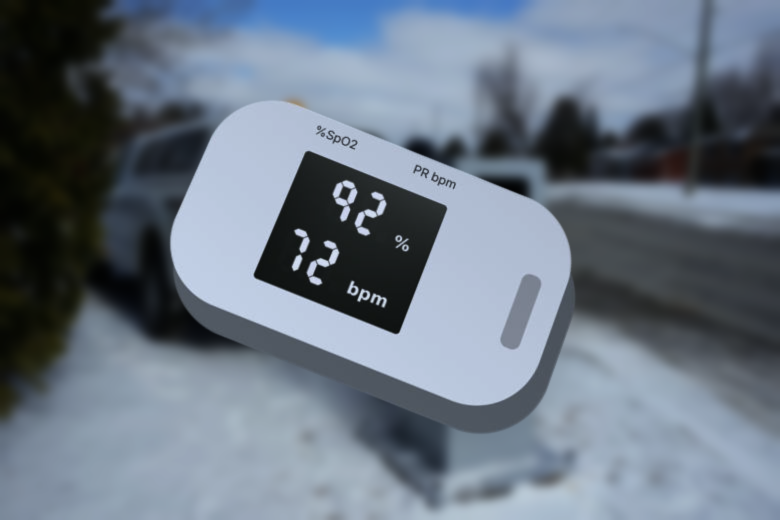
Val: 72 bpm
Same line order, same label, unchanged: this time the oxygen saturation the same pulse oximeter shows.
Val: 92 %
